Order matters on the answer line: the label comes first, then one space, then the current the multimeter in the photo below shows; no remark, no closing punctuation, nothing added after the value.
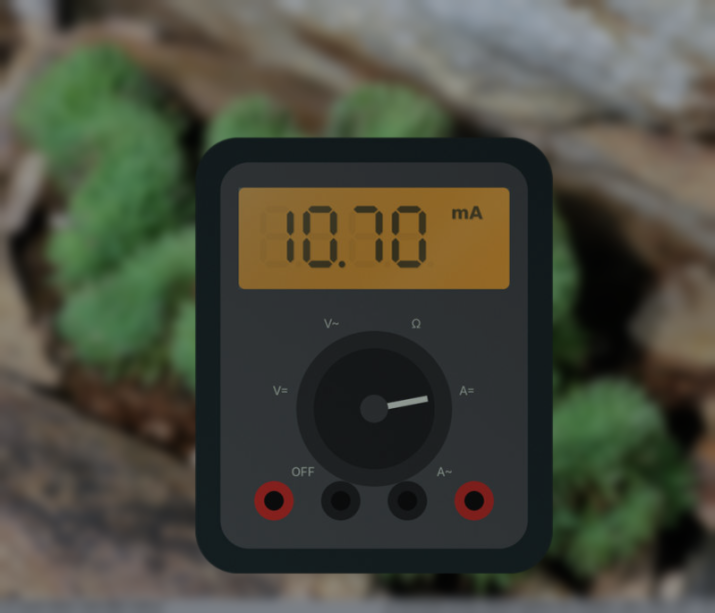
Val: 10.70 mA
